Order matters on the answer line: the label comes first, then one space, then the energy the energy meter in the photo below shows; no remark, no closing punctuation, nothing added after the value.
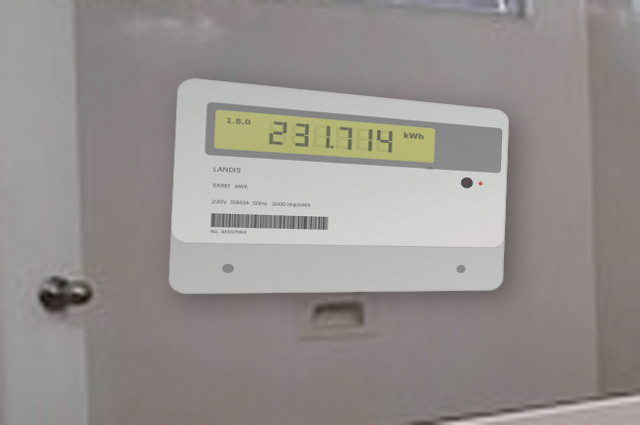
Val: 231.714 kWh
